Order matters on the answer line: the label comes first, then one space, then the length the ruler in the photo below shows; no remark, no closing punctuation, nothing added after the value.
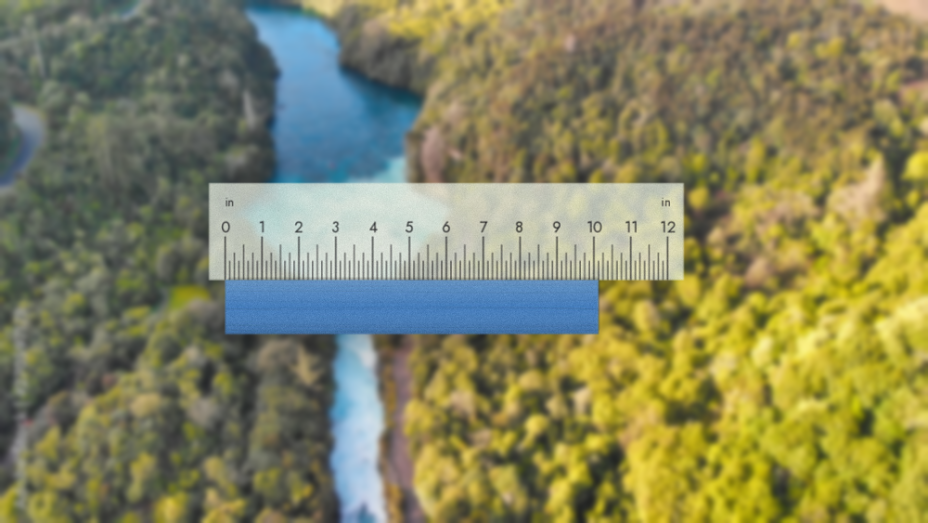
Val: 10.125 in
